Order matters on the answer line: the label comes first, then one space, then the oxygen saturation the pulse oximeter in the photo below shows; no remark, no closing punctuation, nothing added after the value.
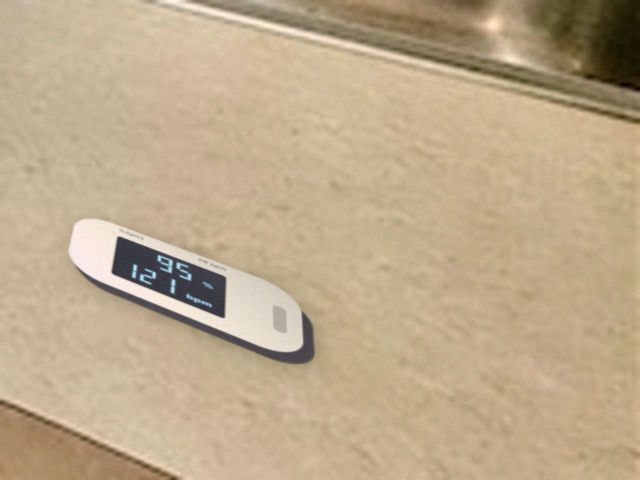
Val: 95 %
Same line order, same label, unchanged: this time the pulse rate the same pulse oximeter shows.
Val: 121 bpm
